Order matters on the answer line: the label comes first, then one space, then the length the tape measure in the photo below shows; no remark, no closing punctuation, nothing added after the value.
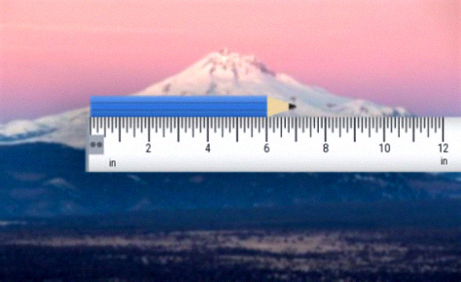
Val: 7 in
